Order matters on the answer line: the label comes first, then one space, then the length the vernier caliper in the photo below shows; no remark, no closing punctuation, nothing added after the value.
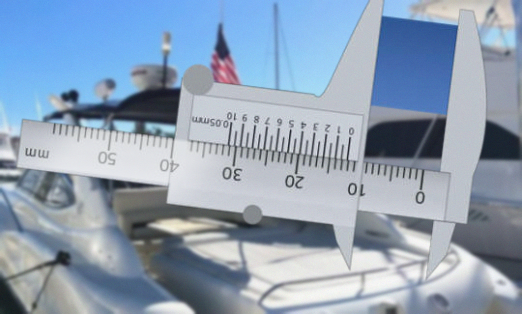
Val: 12.2 mm
